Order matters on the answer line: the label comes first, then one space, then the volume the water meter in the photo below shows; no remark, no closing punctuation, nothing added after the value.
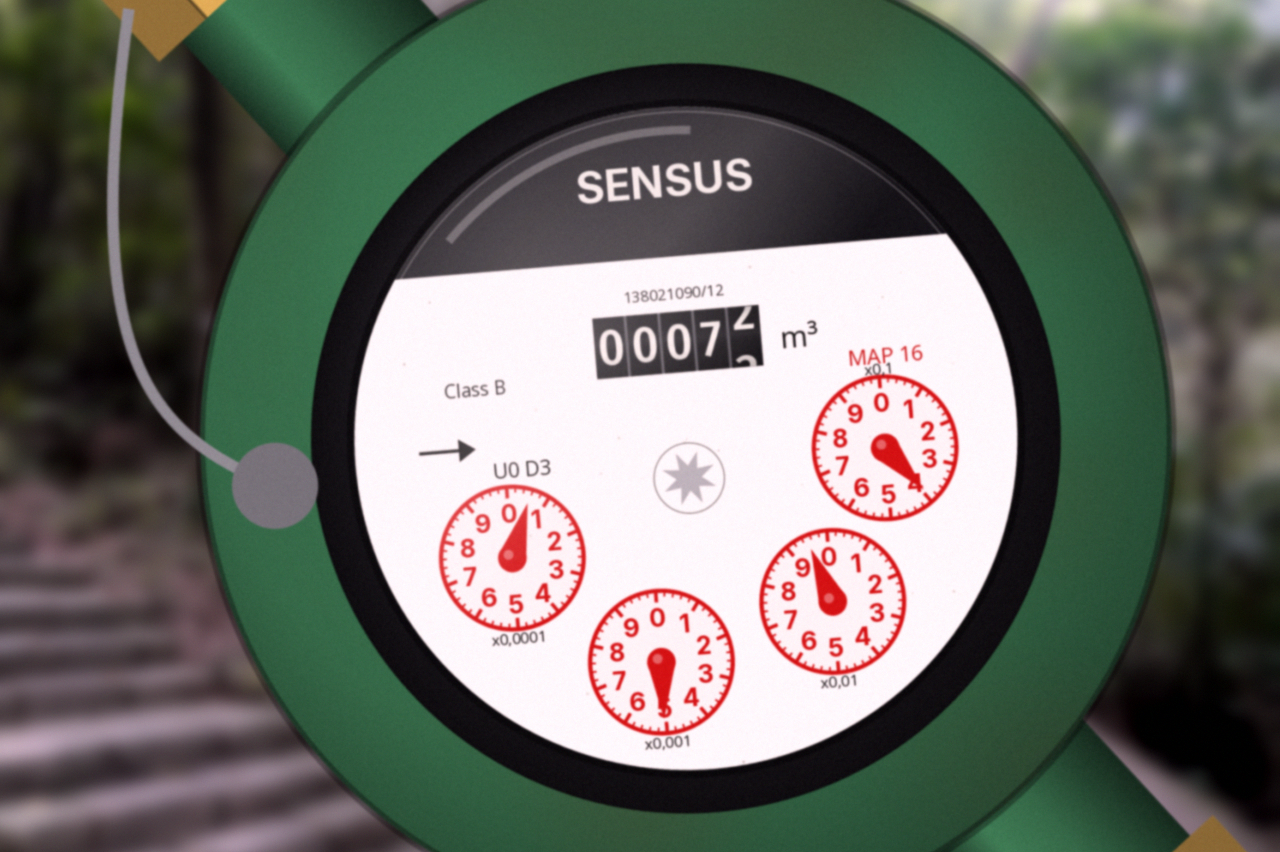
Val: 72.3950 m³
